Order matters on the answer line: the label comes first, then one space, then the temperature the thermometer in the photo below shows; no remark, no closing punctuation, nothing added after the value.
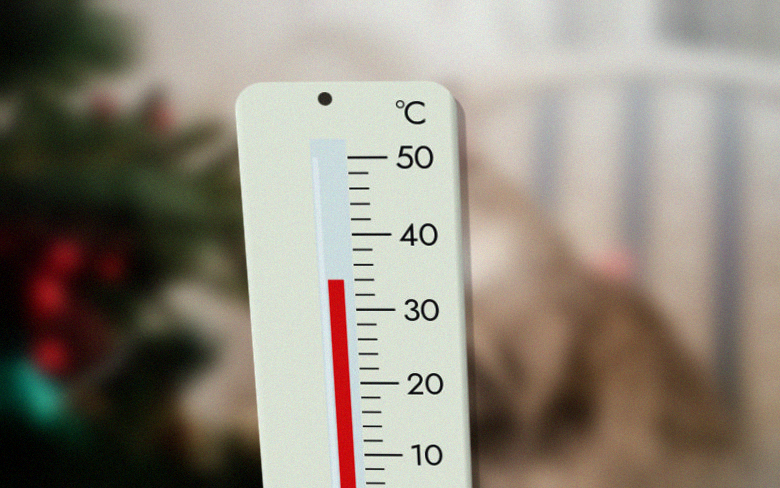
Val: 34 °C
